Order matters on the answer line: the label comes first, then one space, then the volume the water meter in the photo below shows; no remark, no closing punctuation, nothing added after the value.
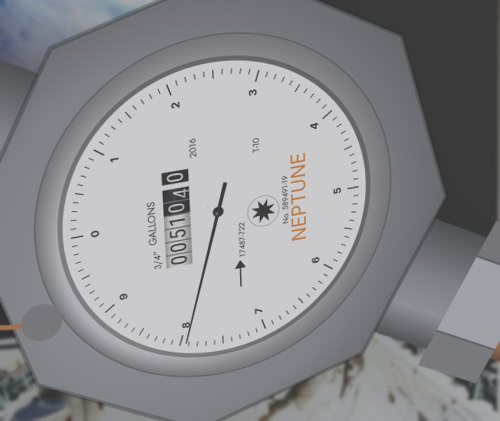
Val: 51037.9 gal
